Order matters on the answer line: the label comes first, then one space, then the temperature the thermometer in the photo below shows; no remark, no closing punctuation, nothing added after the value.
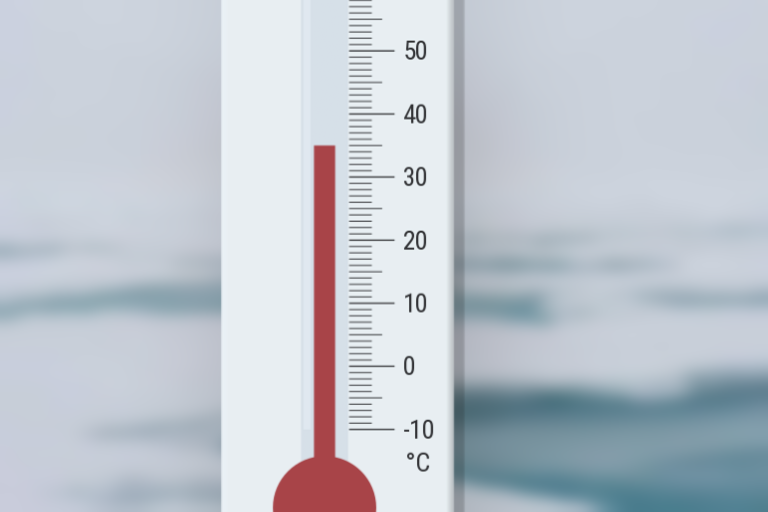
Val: 35 °C
